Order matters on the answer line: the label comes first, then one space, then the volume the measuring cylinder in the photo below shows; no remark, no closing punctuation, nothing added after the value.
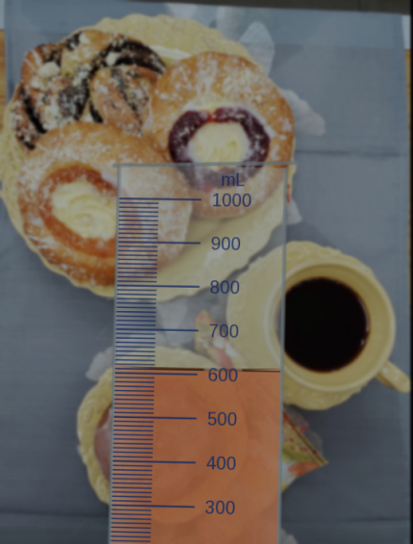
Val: 610 mL
